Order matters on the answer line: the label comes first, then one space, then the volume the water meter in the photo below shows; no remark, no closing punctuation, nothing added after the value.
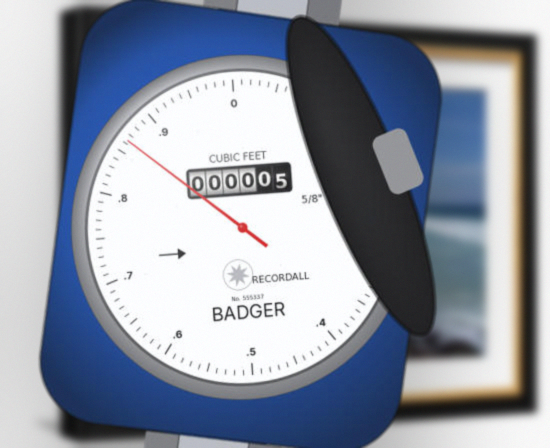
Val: 4.86 ft³
